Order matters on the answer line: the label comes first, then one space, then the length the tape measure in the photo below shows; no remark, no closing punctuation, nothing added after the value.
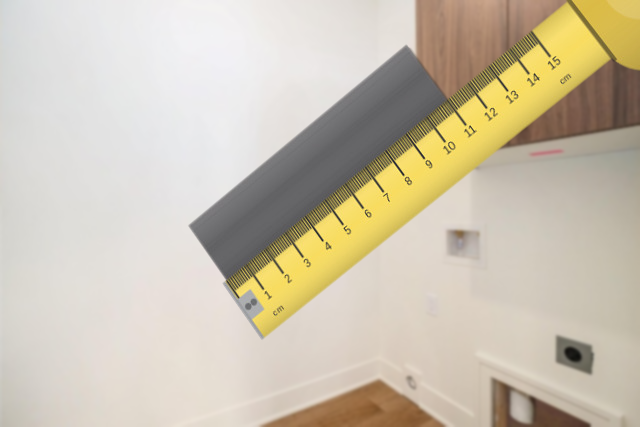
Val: 11 cm
